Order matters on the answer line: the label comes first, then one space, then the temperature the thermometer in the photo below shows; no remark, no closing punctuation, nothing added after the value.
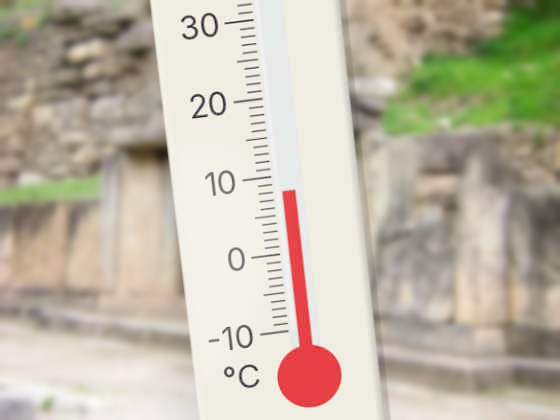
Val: 8 °C
